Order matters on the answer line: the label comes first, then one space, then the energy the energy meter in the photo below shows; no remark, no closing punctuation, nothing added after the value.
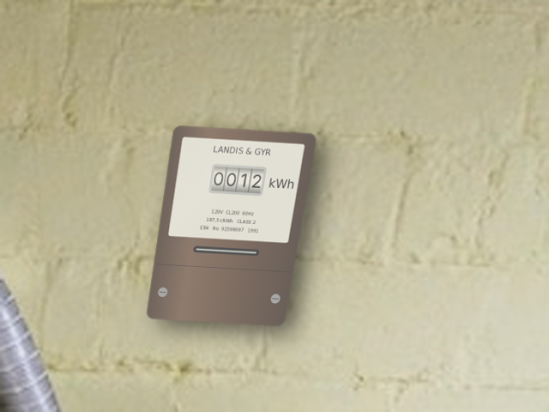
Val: 12 kWh
